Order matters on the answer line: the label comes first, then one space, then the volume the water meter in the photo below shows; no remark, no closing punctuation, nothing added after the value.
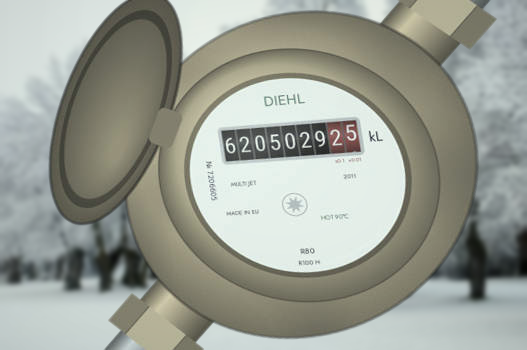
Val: 6205029.25 kL
